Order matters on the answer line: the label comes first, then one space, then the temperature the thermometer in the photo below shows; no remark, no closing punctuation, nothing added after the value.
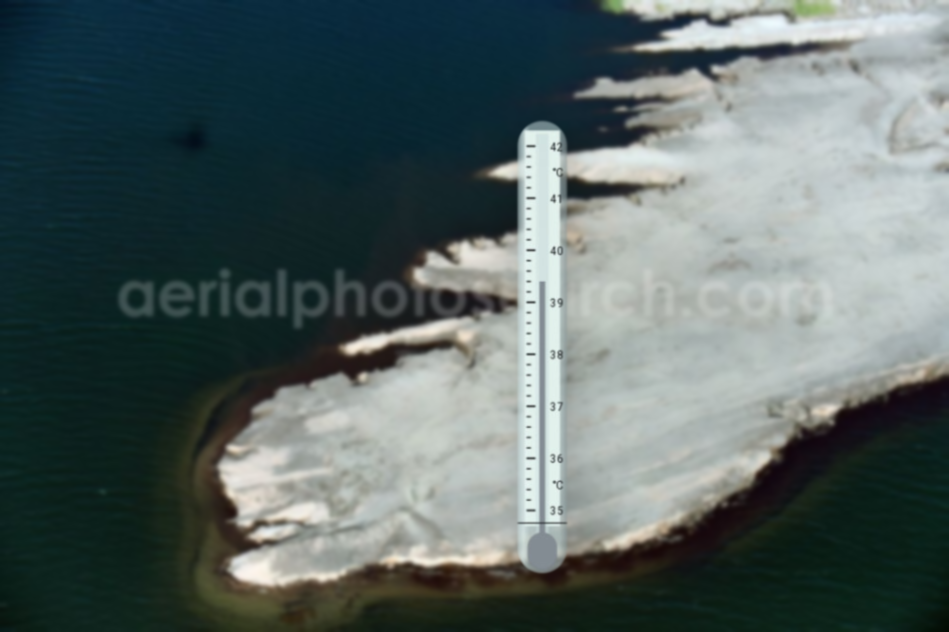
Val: 39.4 °C
